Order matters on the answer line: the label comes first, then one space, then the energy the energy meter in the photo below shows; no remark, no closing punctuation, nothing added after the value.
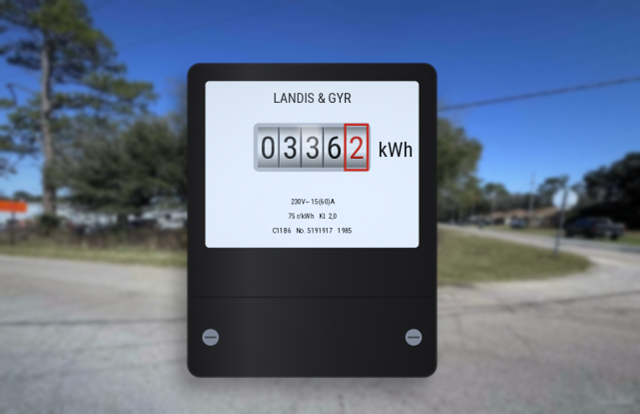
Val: 336.2 kWh
